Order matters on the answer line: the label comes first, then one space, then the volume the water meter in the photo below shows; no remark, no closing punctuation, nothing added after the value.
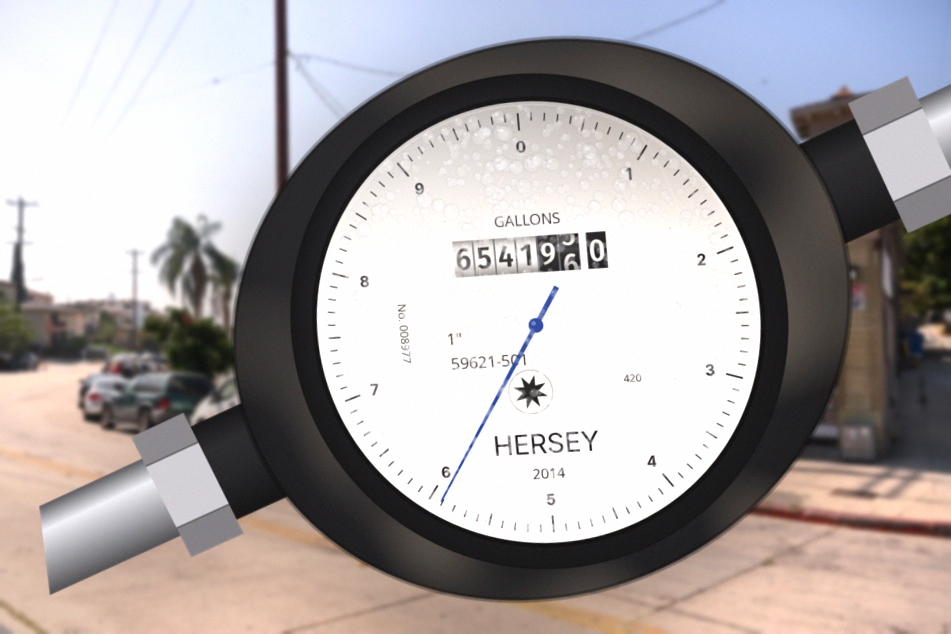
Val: 6541955.9 gal
